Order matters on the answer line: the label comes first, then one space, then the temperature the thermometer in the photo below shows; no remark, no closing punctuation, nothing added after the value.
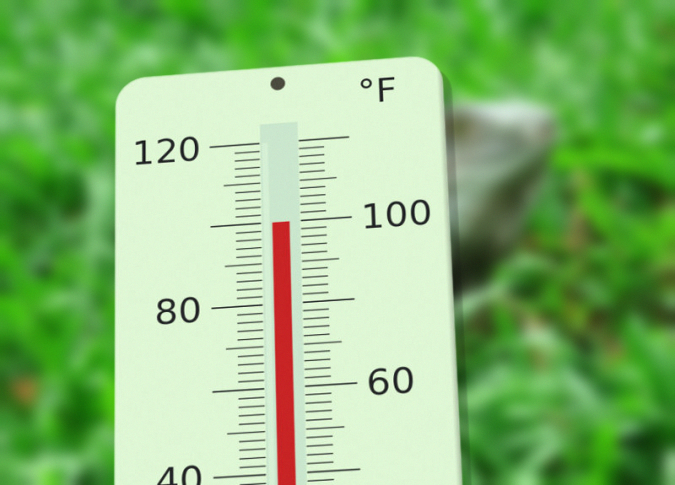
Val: 100 °F
